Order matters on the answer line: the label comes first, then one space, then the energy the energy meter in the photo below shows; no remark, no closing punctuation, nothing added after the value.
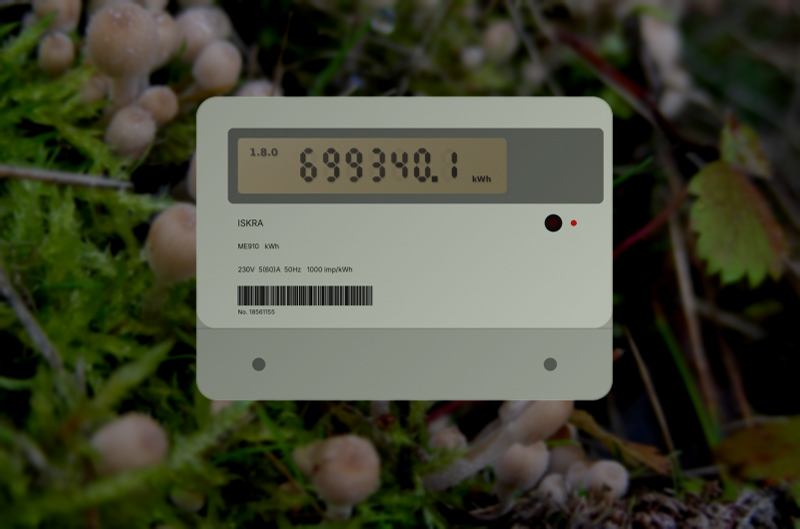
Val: 699340.1 kWh
